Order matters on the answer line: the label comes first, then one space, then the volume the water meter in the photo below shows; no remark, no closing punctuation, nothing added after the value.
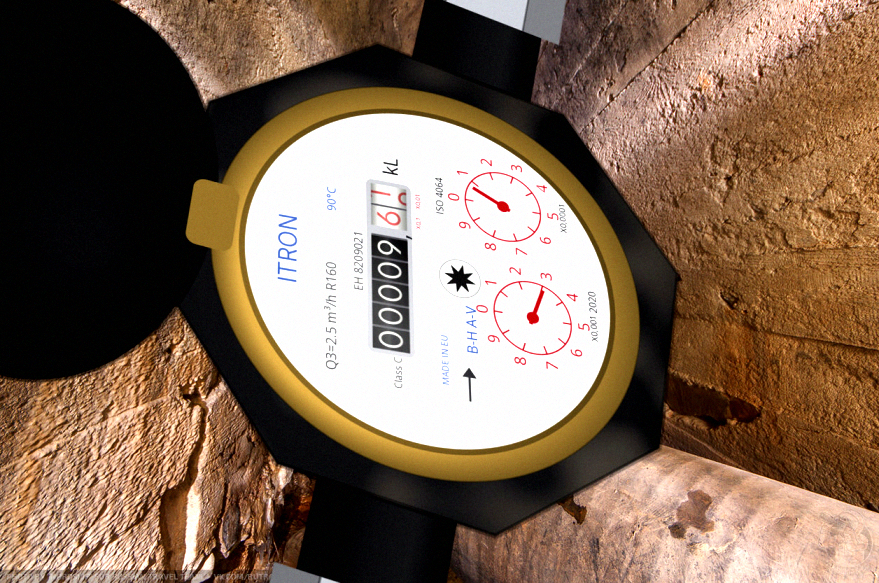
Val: 9.6130 kL
